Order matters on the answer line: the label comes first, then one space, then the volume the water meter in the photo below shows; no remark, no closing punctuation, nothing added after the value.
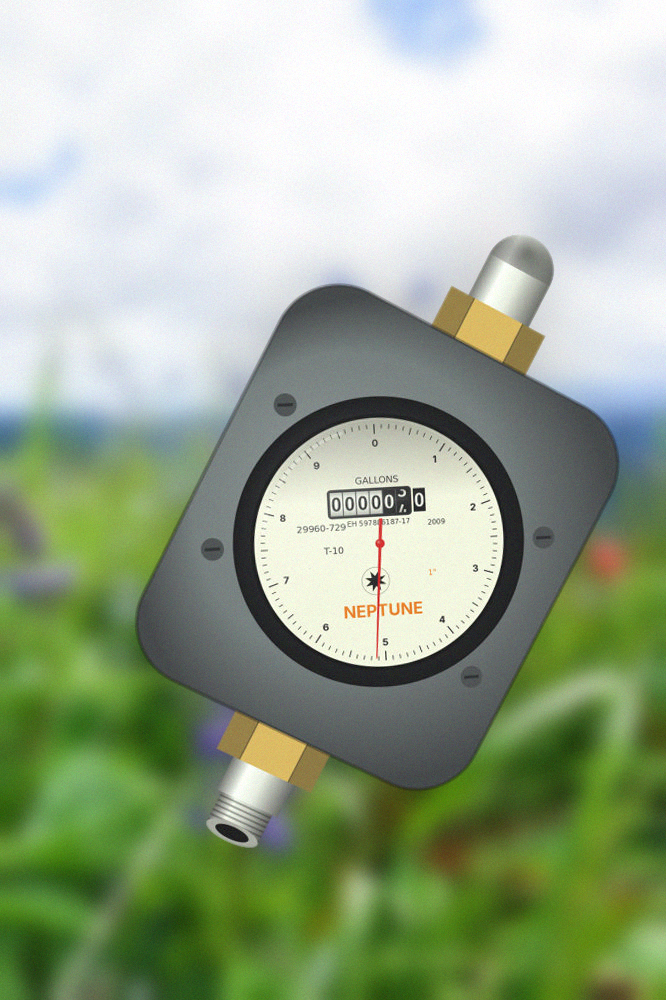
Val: 35.1 gal
